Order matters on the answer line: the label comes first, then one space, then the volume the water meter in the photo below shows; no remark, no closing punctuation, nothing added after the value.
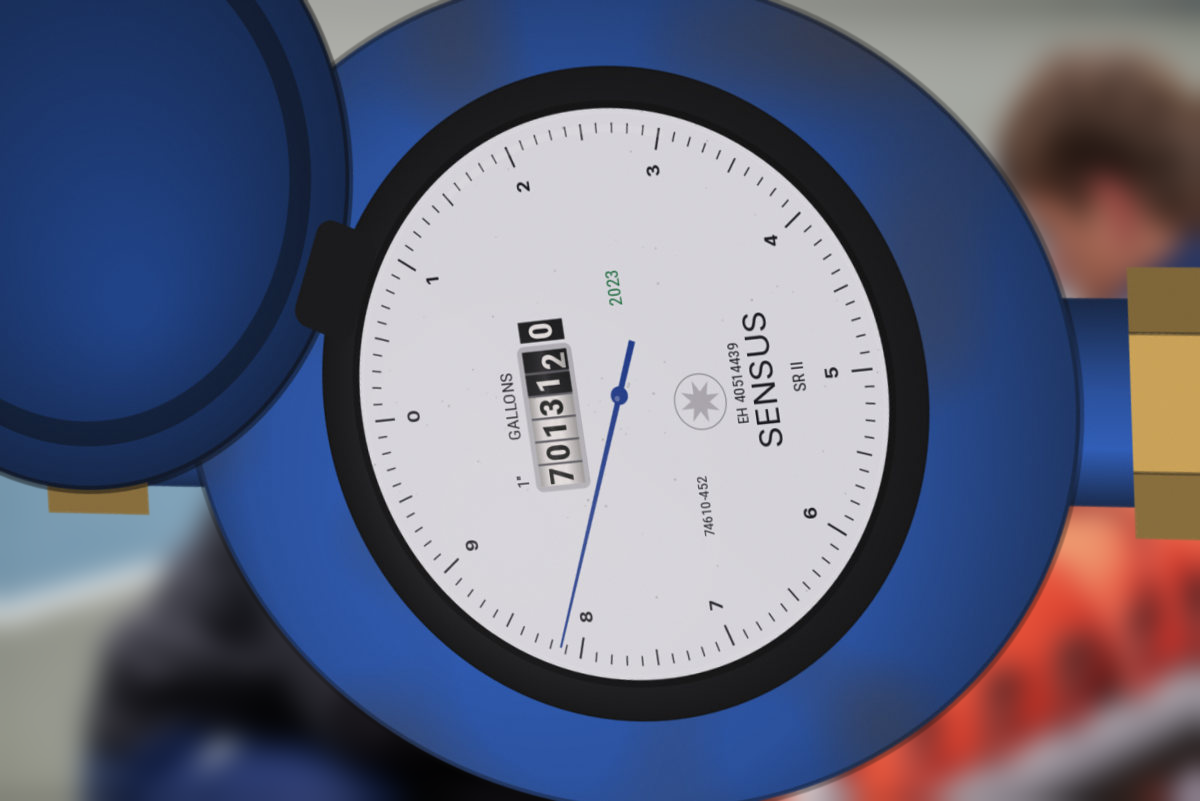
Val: 7013118.1 gal
